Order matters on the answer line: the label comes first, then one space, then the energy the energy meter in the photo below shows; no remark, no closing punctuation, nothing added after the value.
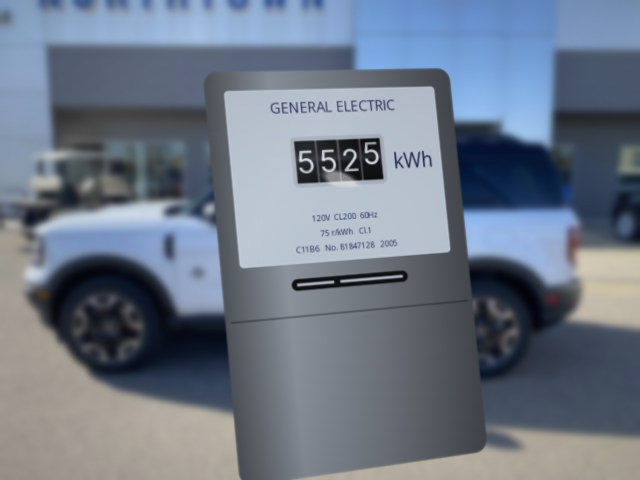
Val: 5525 kWh
